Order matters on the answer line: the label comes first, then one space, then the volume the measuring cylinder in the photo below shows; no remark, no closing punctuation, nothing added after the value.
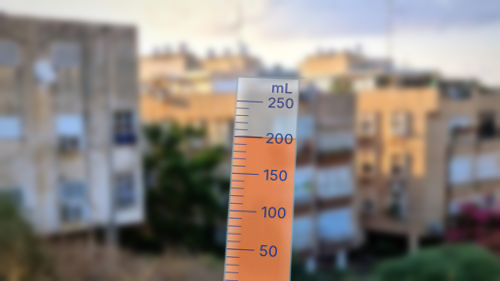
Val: 200 mL
